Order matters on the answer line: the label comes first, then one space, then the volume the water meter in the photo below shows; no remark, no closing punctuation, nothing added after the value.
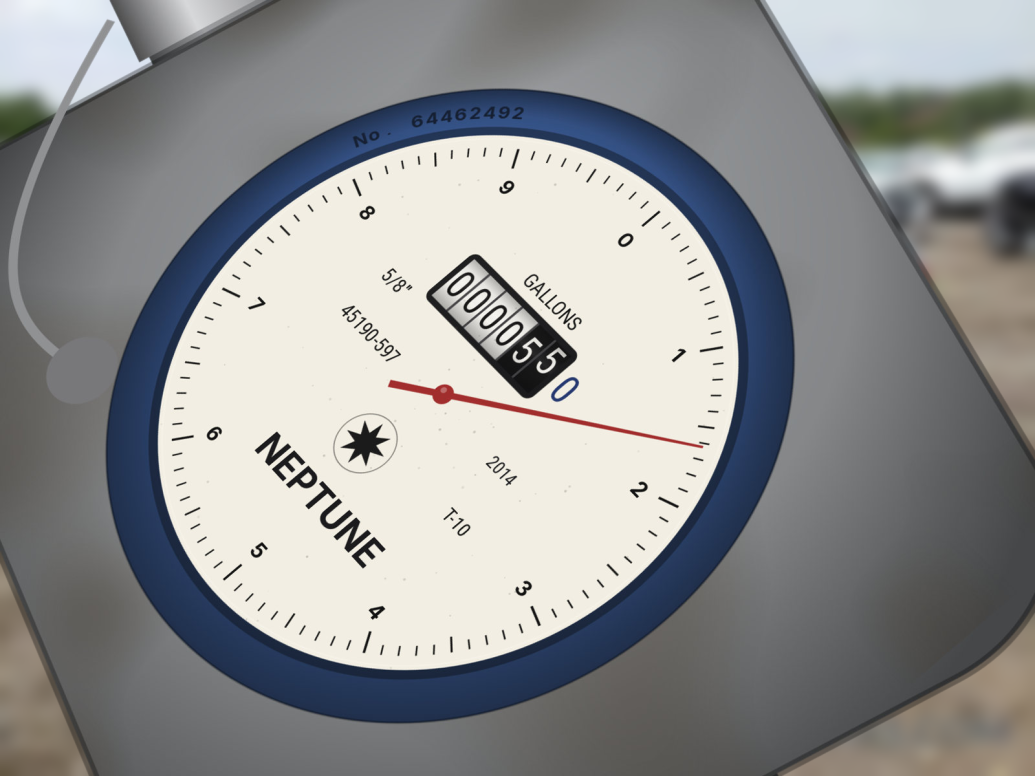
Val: 551.6 gal
